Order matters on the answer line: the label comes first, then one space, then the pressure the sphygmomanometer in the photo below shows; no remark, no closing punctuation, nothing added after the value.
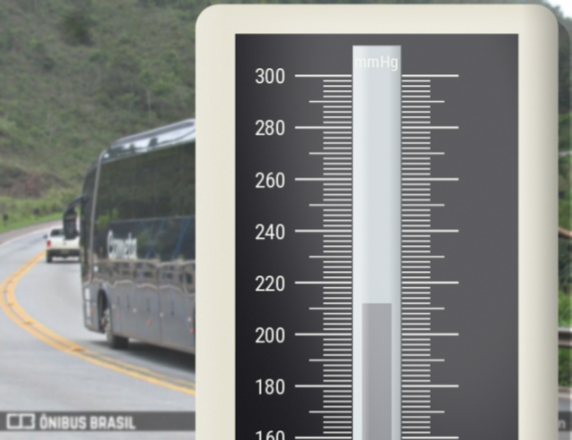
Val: 212 mmHg
